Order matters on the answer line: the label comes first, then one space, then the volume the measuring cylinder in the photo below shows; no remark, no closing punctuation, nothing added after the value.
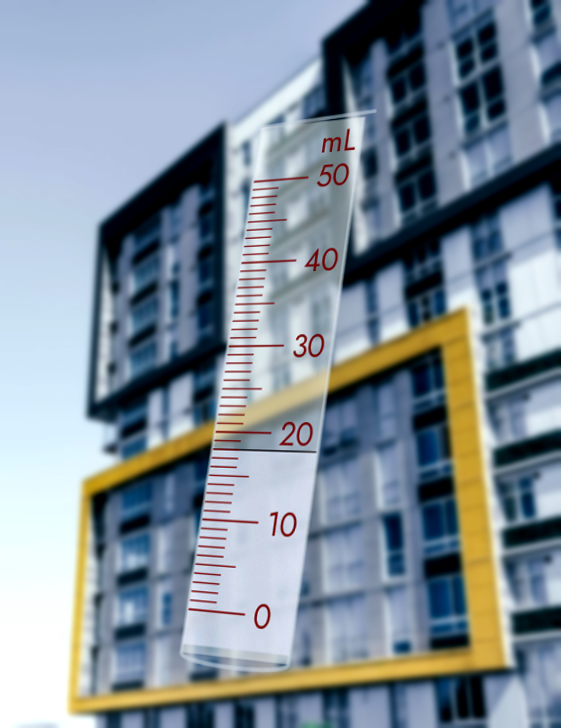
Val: 18 mL
